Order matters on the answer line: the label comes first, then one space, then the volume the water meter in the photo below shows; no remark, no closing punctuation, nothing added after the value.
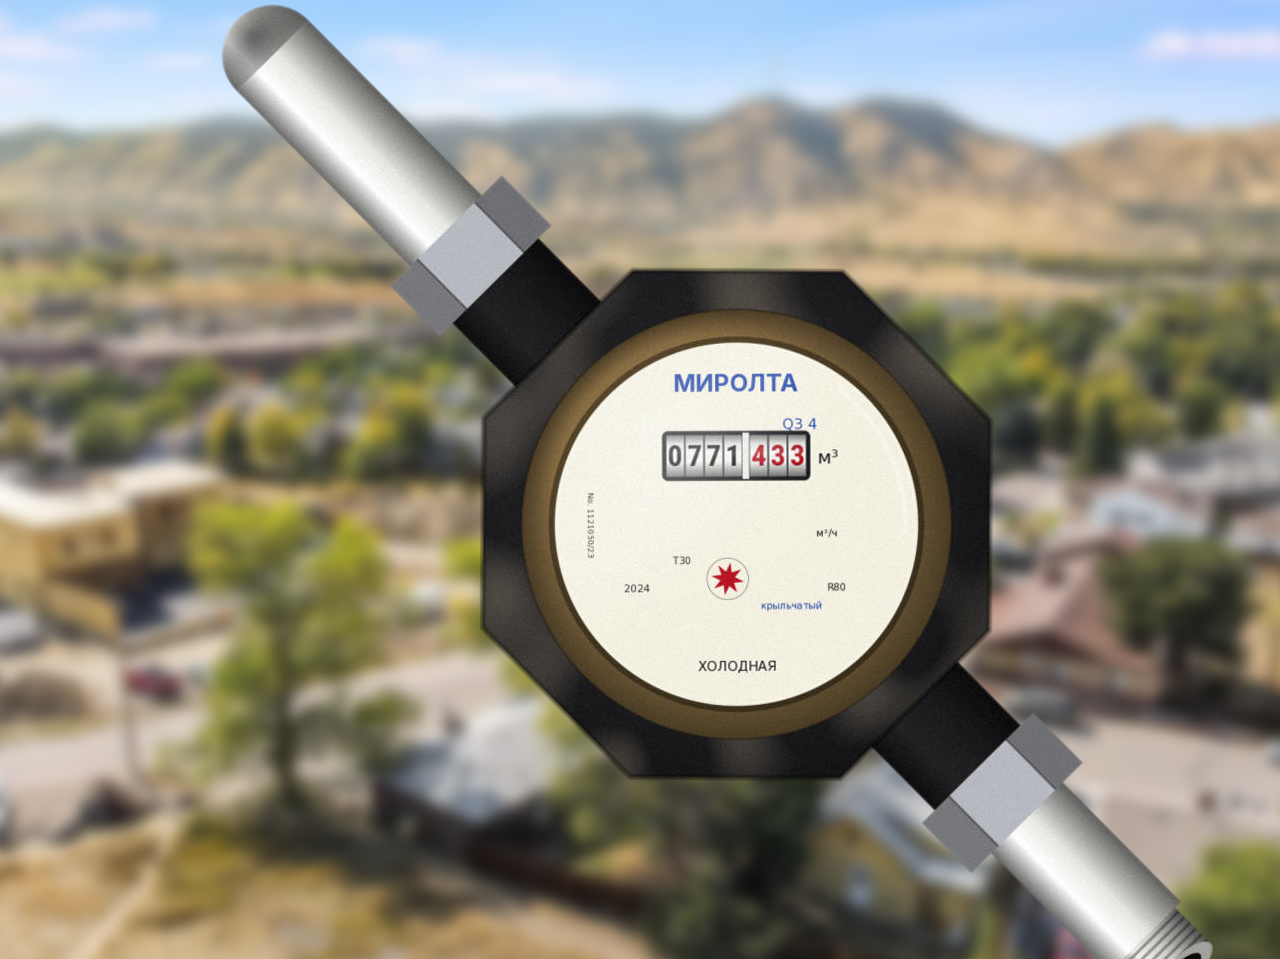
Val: 771.433 m³
